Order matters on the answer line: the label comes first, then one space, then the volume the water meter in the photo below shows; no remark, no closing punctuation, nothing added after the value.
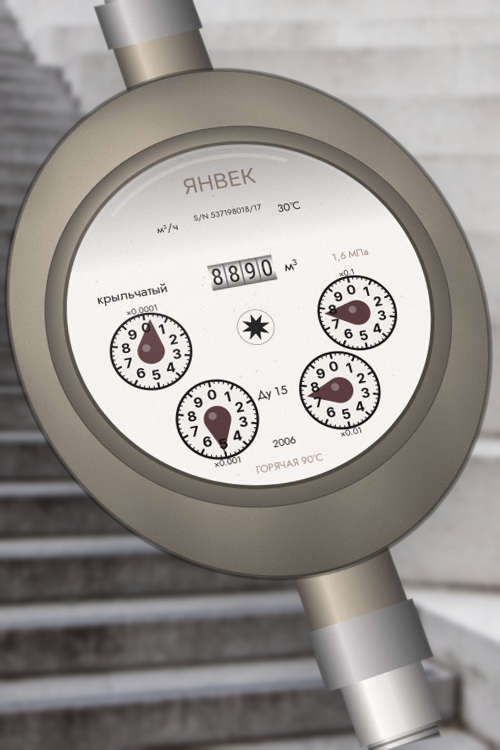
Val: 8890.7750 m³
